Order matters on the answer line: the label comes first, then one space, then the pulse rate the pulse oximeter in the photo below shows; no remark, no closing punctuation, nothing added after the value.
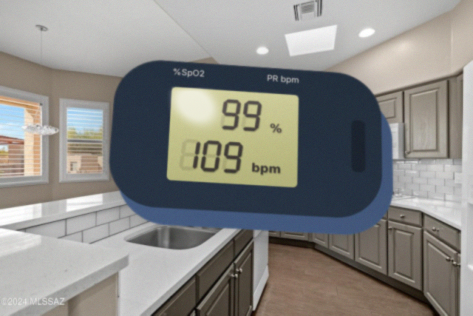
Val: 109 bpm
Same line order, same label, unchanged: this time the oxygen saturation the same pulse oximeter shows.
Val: 99 %
